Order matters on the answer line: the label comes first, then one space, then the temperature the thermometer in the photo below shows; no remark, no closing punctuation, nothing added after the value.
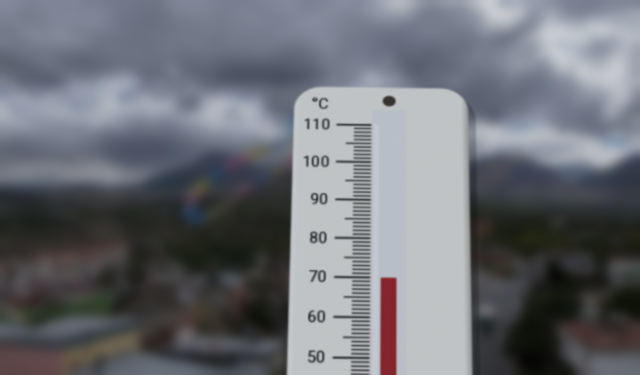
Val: 70 °C
